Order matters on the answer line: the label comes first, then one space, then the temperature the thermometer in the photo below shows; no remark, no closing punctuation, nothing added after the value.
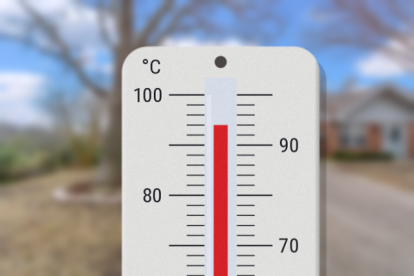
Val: 94 °C
